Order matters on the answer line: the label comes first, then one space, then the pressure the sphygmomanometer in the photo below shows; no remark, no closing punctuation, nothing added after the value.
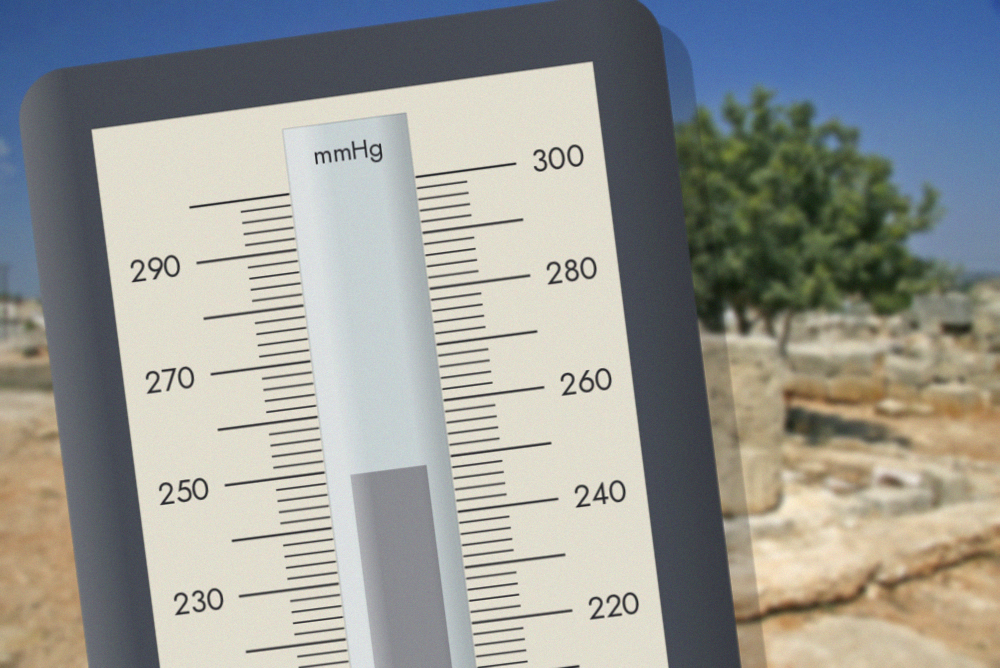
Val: 249 mmHg
